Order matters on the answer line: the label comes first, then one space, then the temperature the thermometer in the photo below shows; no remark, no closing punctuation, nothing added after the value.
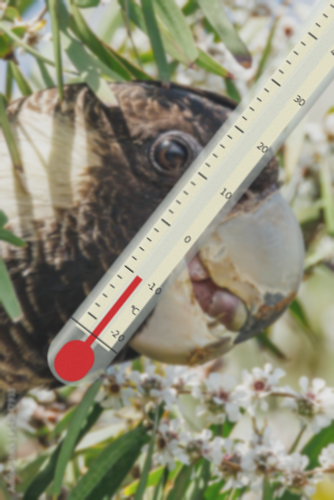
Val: -10 °C
